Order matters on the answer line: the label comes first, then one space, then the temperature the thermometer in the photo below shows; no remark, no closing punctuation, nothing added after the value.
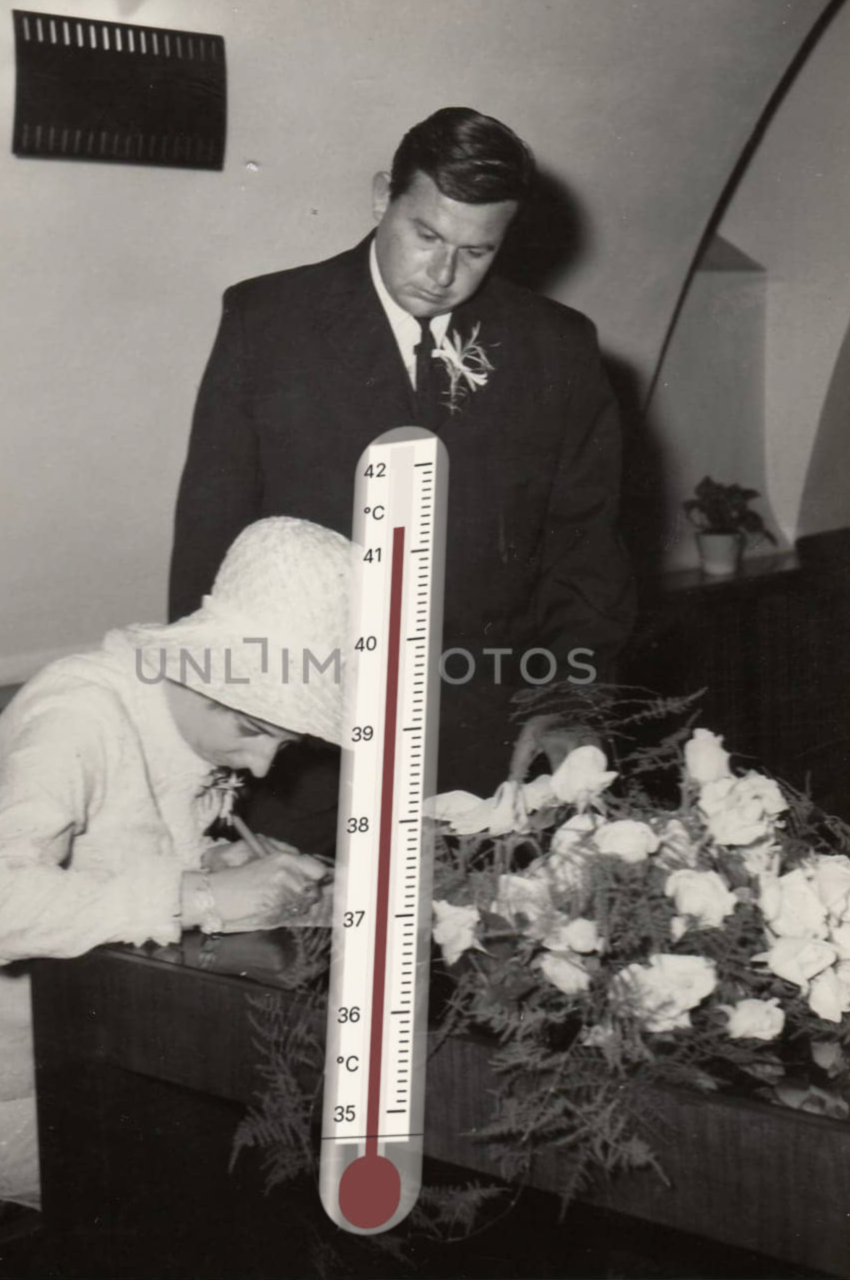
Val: 41.3 °C
